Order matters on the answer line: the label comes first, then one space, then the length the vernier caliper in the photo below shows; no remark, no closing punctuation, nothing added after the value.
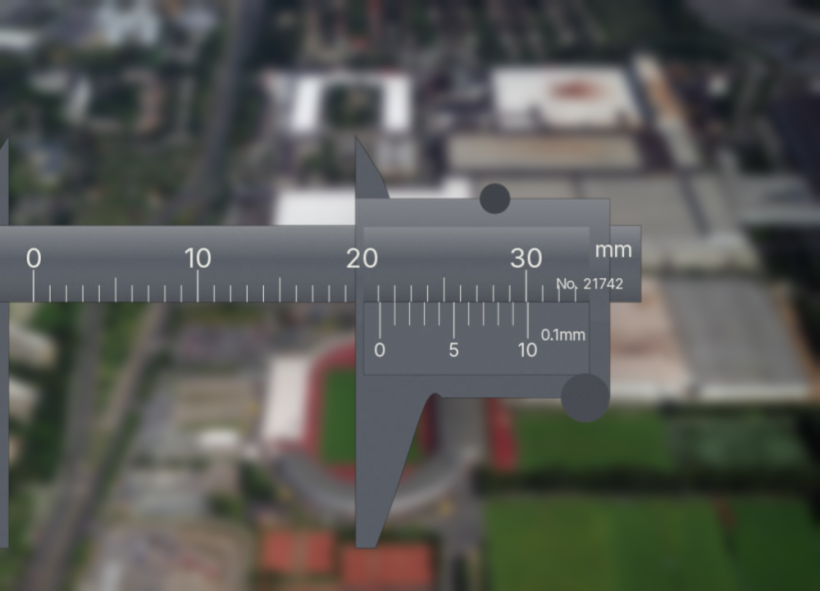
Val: 21.1 mm
